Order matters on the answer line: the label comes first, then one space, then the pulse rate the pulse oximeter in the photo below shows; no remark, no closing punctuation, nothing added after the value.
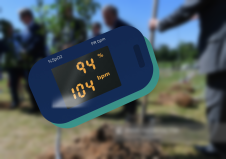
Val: 104 bpm
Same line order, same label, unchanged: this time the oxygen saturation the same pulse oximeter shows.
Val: 94 %
